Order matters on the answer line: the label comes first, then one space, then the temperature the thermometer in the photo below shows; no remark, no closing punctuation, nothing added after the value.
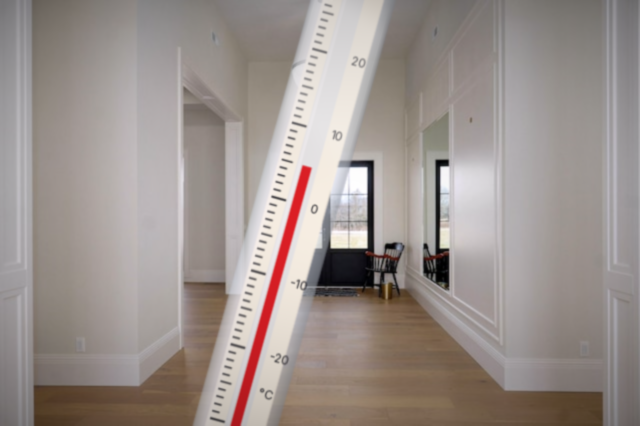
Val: 5 °C
